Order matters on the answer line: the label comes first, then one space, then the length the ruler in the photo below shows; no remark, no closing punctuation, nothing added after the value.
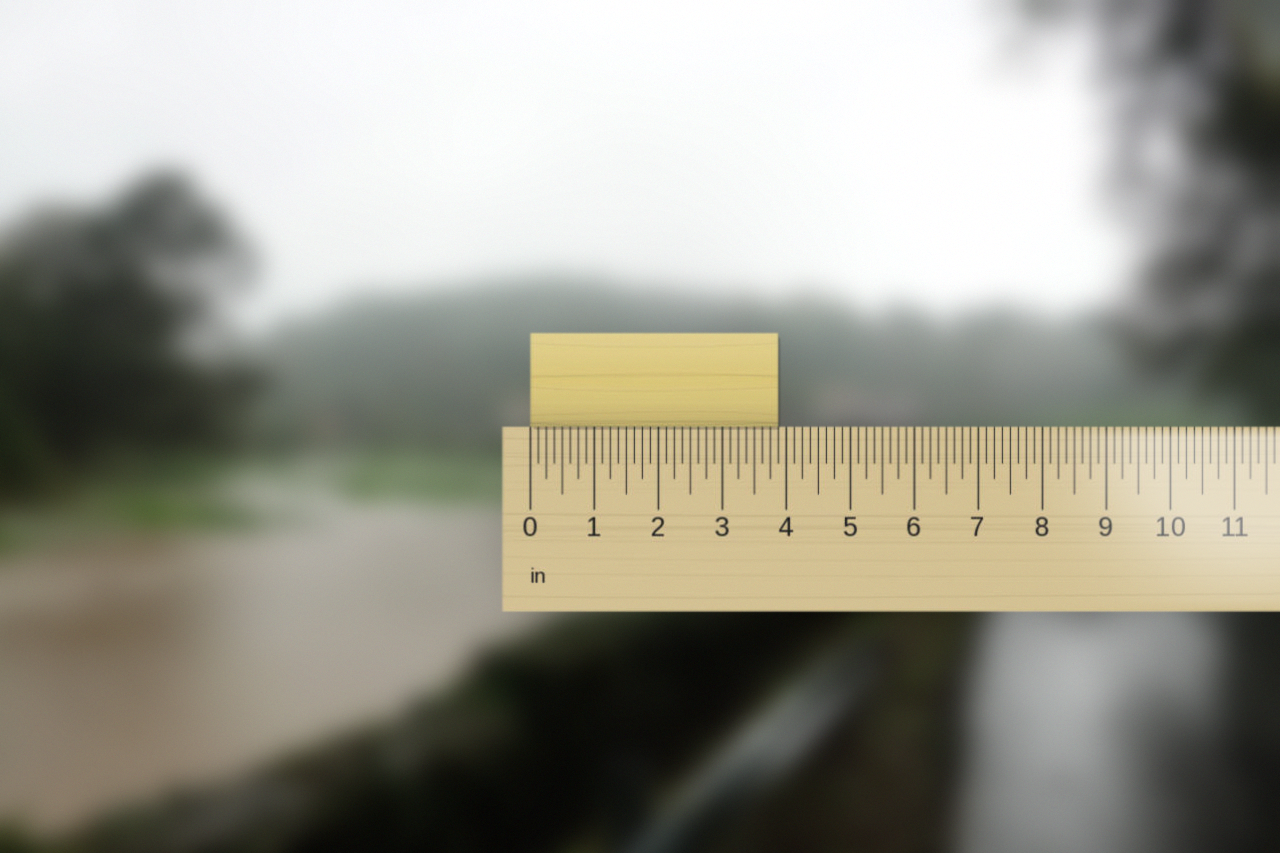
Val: 3.875 in
